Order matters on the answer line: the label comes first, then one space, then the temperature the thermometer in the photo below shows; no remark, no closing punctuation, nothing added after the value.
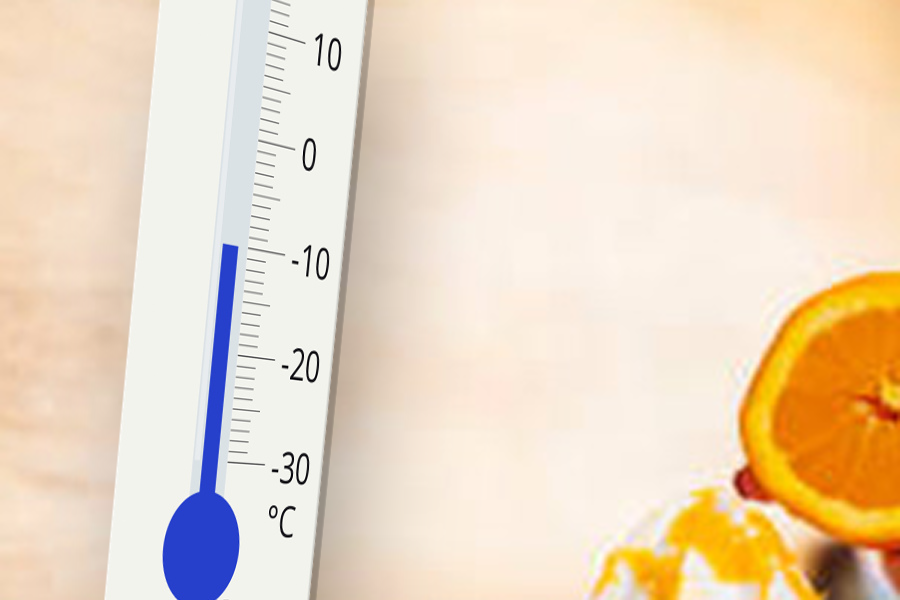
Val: -10 °C
